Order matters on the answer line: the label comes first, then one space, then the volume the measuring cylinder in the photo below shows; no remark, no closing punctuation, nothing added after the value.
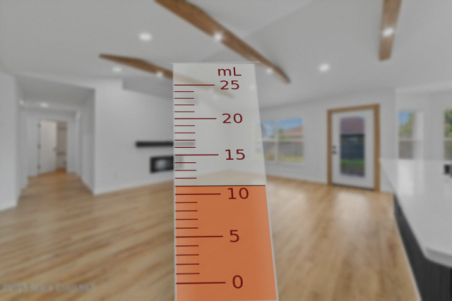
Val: 11 mL
